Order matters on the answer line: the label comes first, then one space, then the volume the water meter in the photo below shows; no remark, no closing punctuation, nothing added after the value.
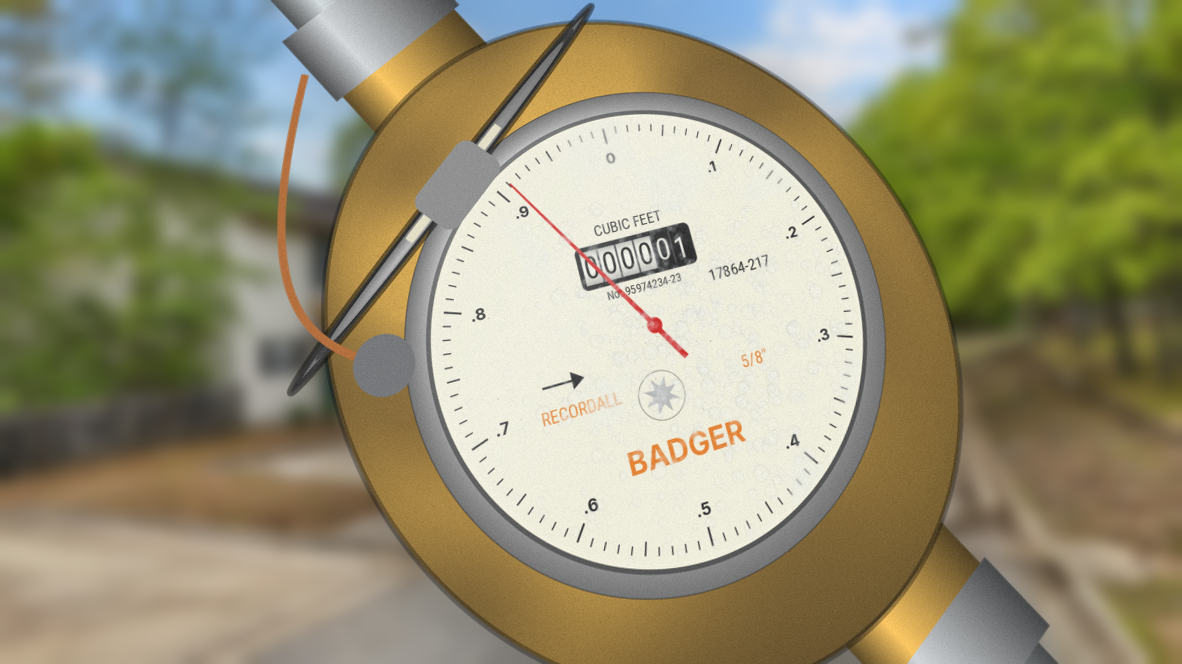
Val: 0.91 ft³
